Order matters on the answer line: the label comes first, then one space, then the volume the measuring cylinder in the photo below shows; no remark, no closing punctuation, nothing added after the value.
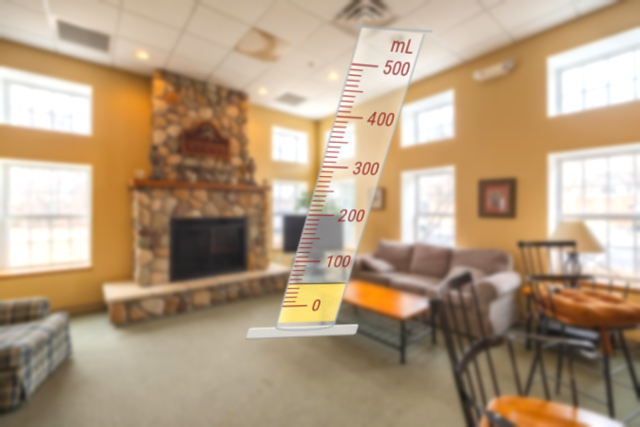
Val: 50 mL
